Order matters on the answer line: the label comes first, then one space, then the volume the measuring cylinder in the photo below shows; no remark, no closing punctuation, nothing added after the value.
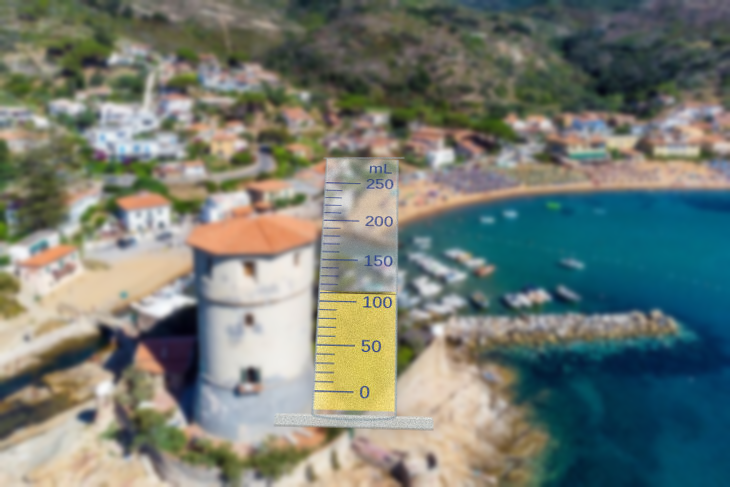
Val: 110 mL
